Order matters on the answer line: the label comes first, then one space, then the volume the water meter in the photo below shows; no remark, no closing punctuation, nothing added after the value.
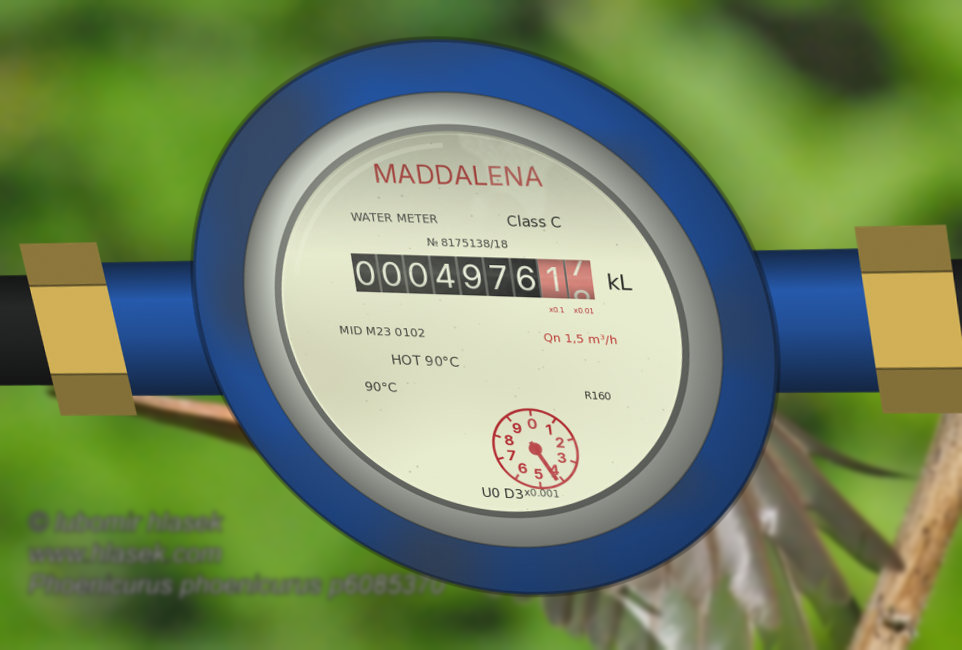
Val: 4976.174 kL
